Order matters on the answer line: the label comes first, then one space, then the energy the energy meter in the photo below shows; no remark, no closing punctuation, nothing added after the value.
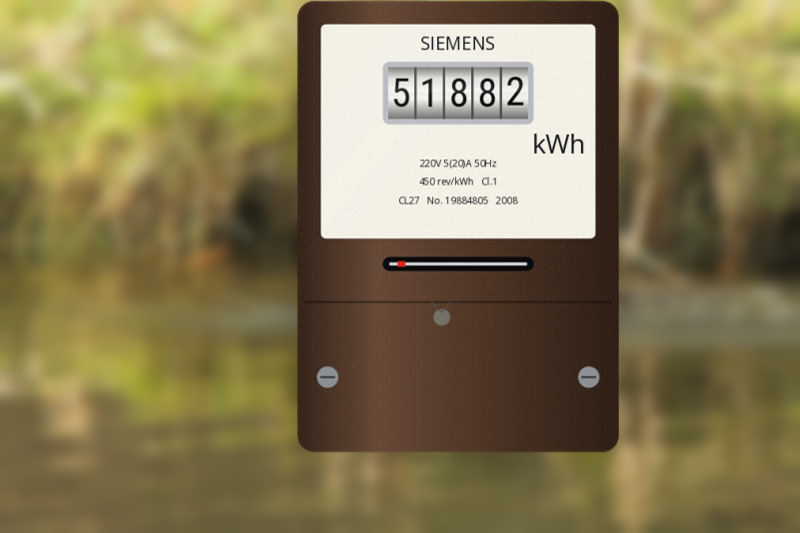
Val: 51882 kWh
